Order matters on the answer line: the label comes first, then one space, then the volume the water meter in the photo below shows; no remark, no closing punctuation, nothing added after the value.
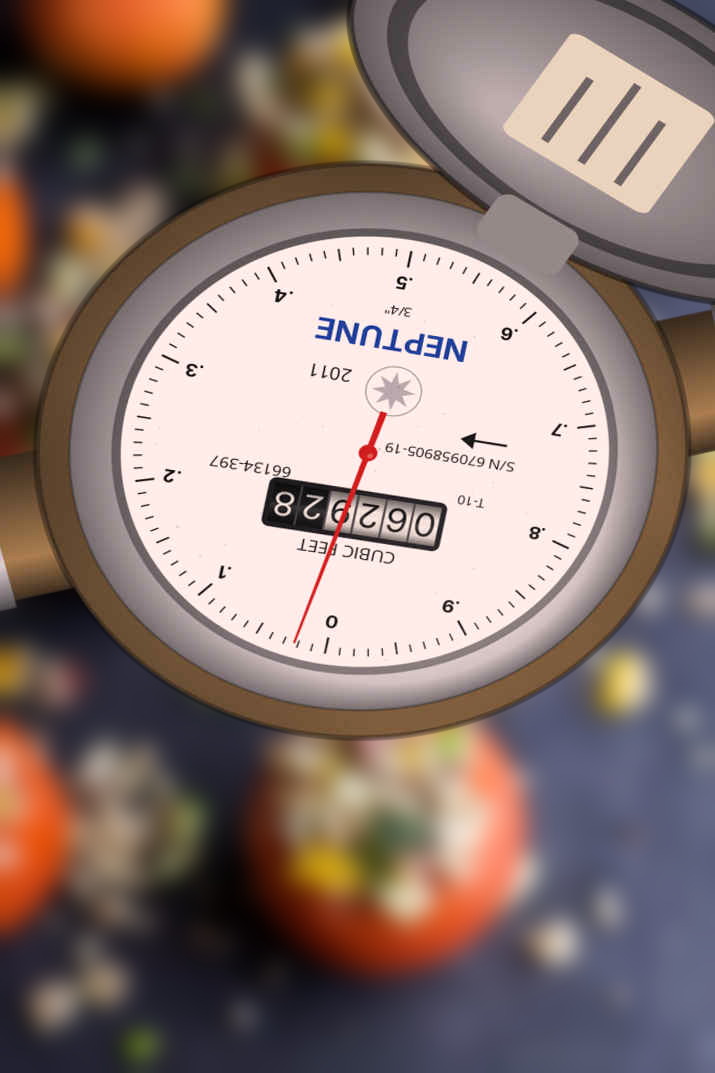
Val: 62928.02 ft³
